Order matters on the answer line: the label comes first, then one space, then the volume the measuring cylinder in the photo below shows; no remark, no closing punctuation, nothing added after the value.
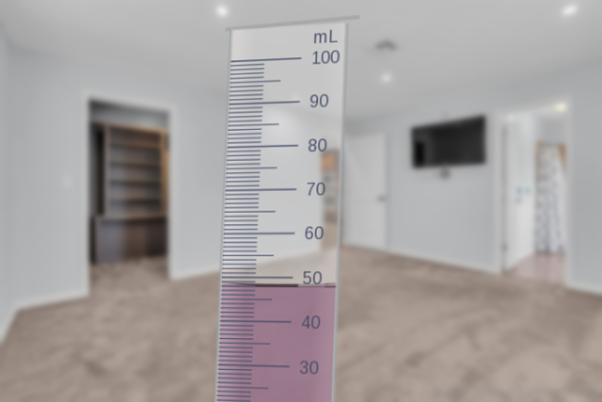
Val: 48 mL
